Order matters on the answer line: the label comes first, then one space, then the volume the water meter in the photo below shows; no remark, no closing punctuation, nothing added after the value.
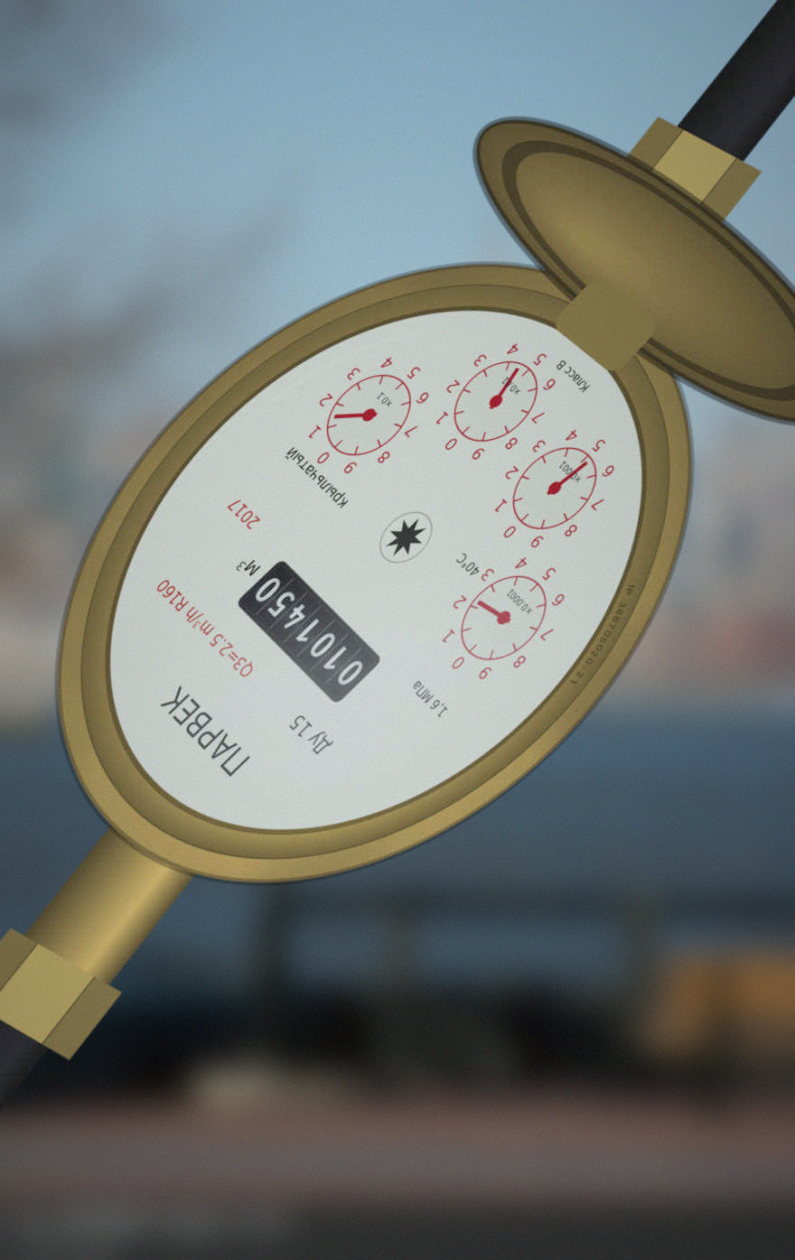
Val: 101450.1452 m³
